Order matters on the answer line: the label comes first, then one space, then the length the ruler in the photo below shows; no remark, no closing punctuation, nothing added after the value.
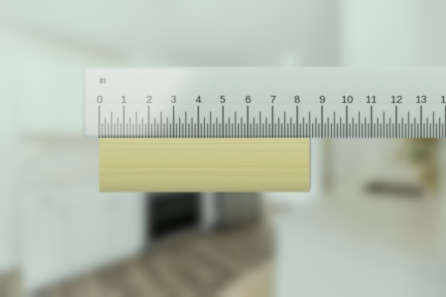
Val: 8.5 in
